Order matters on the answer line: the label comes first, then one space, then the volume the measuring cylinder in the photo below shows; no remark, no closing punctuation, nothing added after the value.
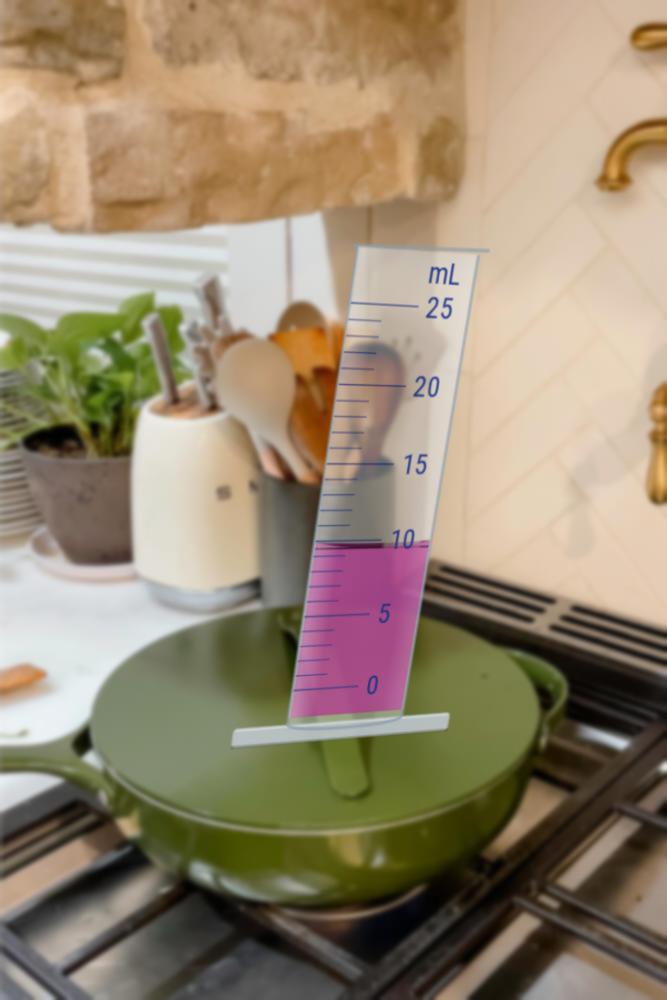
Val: 9.5 mL
